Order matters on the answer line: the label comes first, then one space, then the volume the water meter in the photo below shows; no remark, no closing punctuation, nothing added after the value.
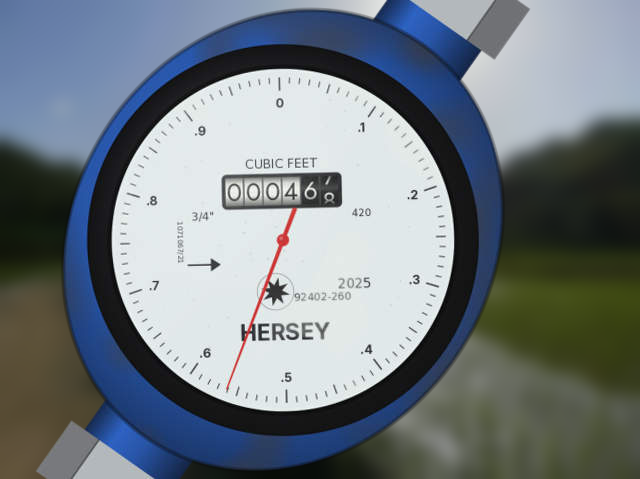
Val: 467.56 ft³
